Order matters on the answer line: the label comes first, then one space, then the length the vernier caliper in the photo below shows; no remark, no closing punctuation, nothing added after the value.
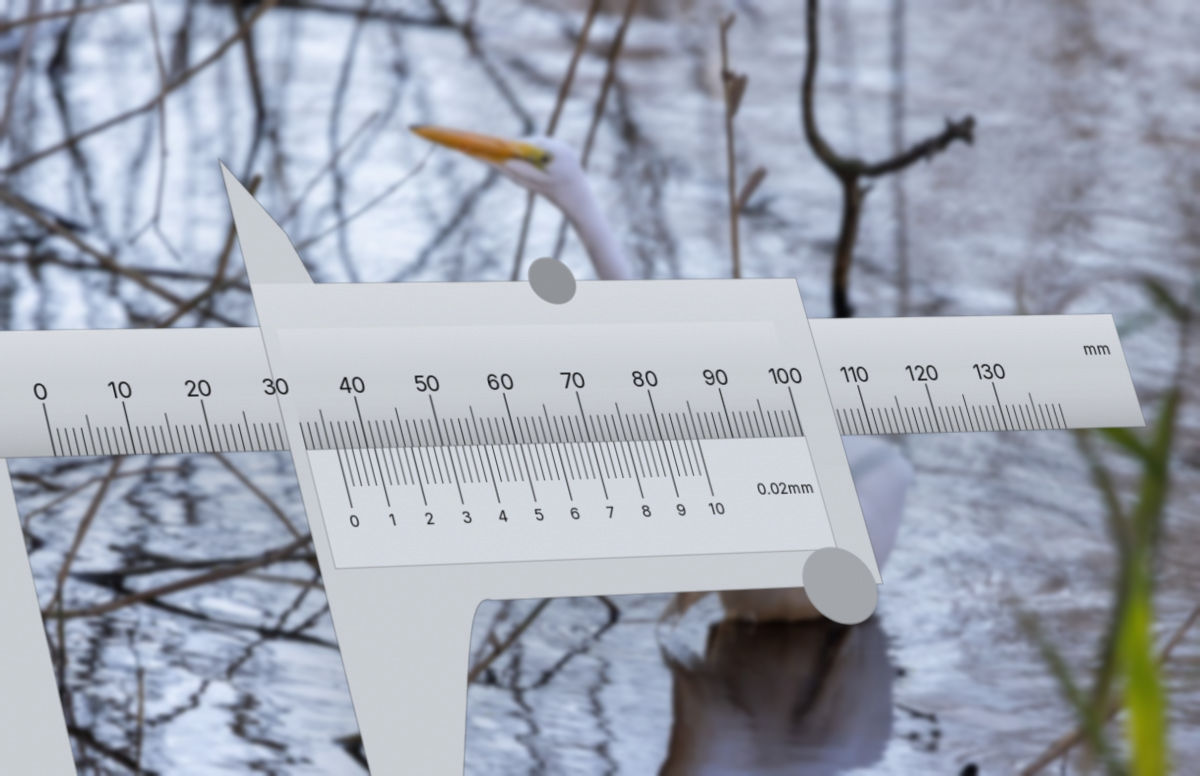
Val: 36.0 mm
